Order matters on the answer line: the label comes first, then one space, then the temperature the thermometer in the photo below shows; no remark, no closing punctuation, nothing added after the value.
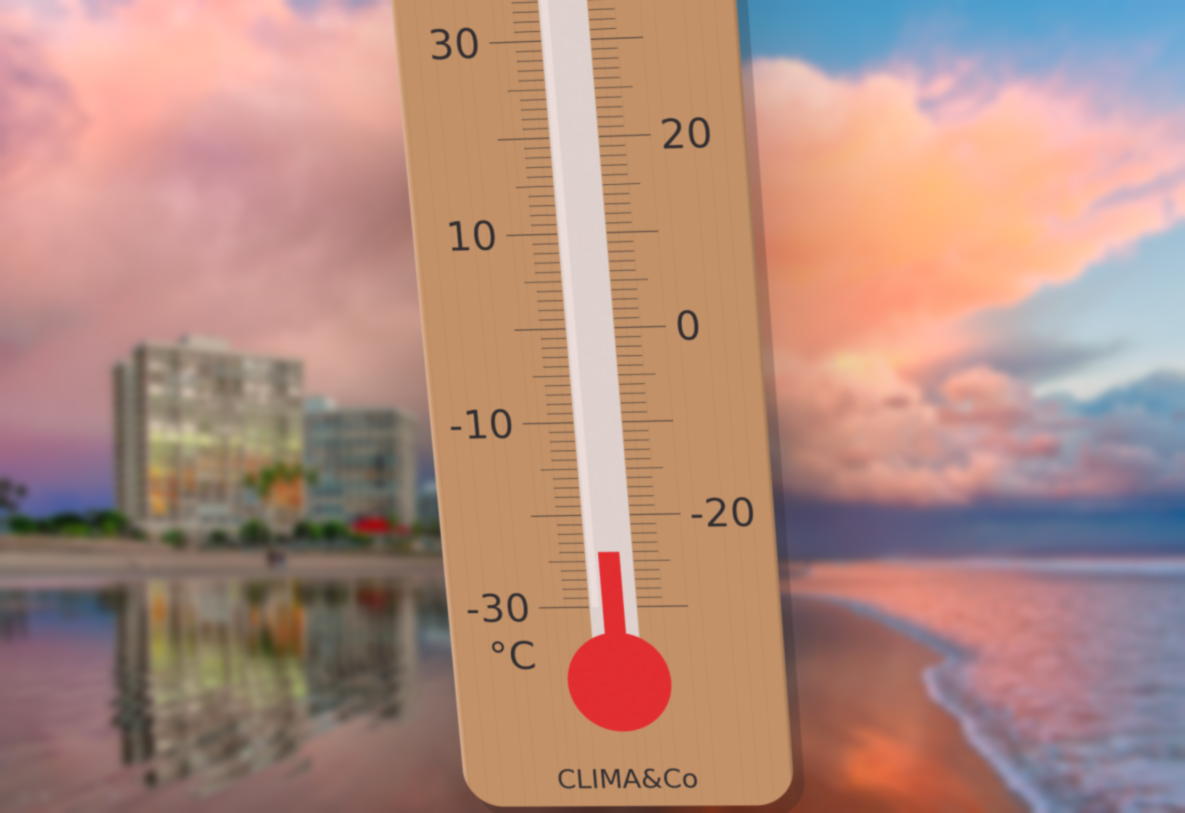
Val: -24 °C
